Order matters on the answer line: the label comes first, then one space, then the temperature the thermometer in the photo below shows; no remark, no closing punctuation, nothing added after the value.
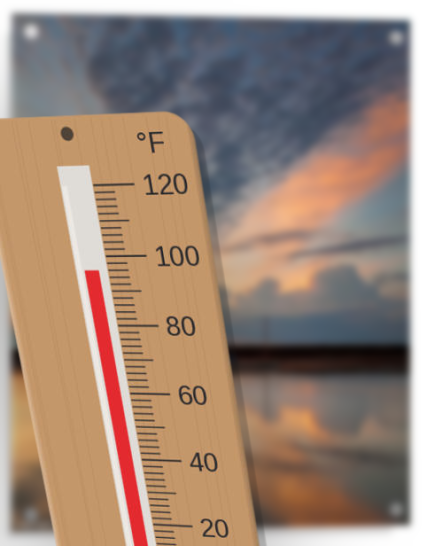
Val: 96 °F
